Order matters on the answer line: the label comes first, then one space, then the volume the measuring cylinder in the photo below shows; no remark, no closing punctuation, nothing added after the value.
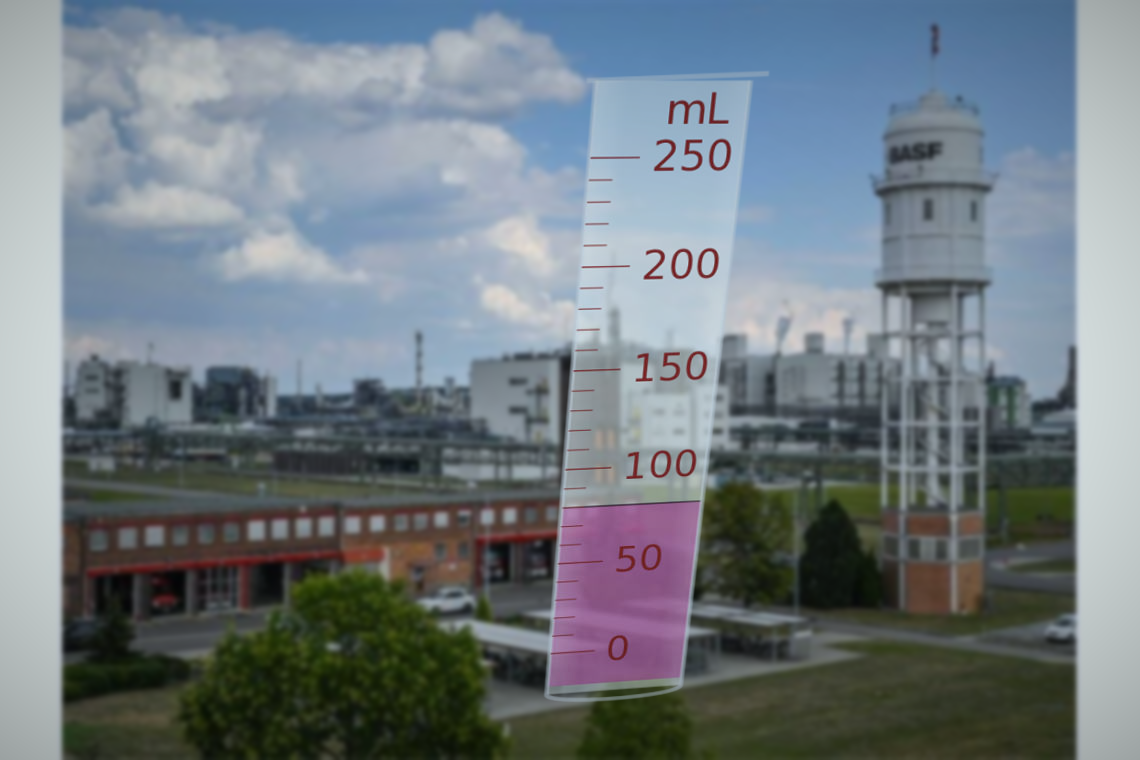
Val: 80 mL
